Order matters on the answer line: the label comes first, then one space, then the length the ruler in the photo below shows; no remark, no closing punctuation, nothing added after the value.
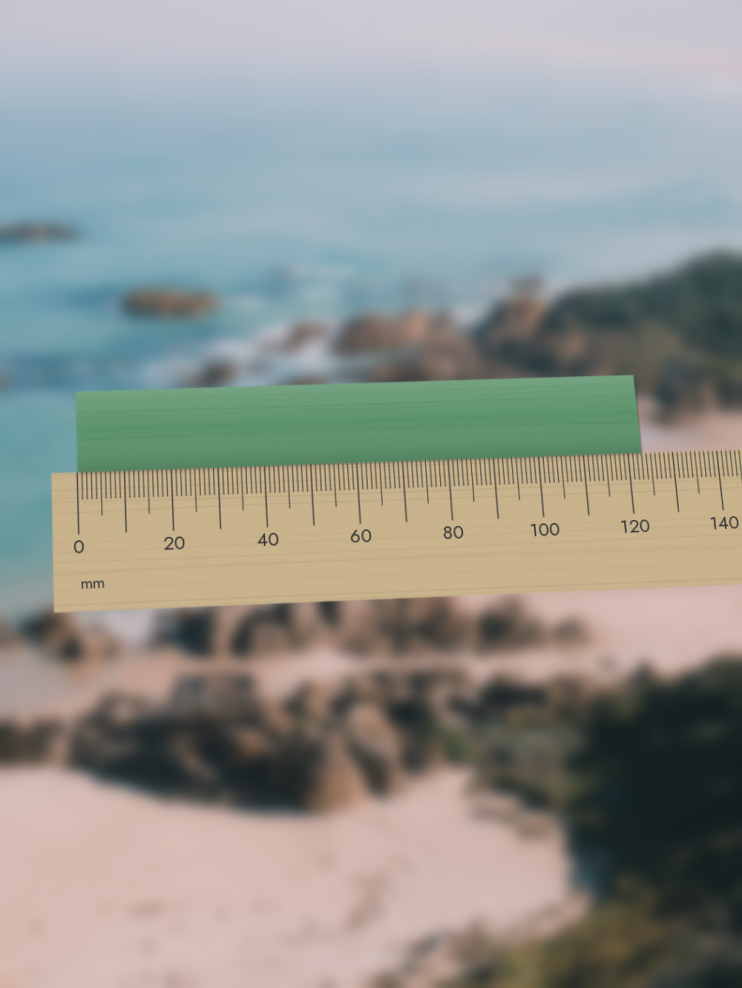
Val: 123 mm
